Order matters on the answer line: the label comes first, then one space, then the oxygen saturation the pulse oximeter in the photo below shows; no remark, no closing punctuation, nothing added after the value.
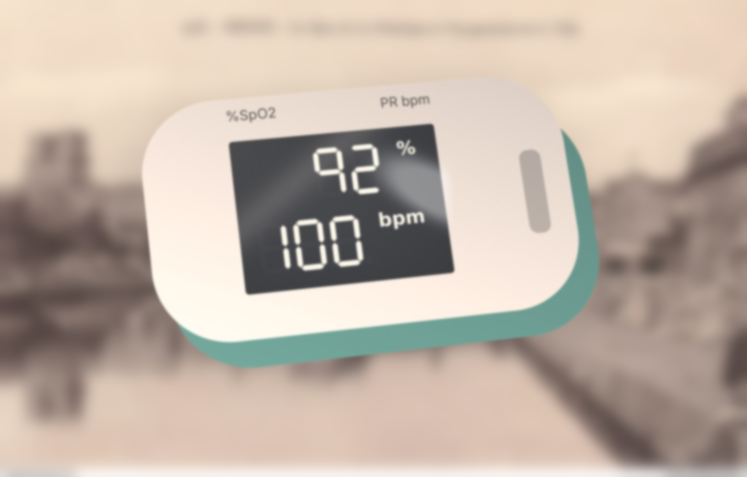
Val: 92 %
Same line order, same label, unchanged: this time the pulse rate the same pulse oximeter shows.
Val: 100 bpm
